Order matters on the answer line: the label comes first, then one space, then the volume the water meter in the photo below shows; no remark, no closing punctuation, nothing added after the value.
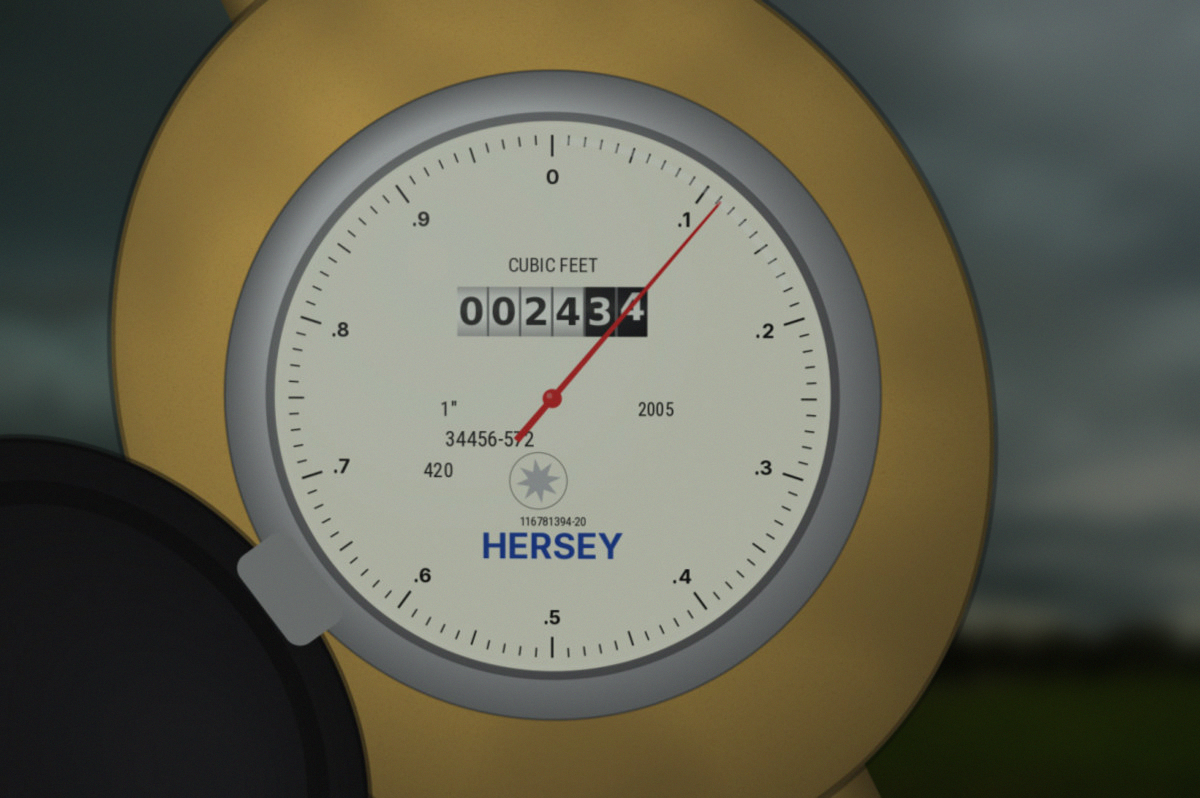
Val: 2434.11 ft³
